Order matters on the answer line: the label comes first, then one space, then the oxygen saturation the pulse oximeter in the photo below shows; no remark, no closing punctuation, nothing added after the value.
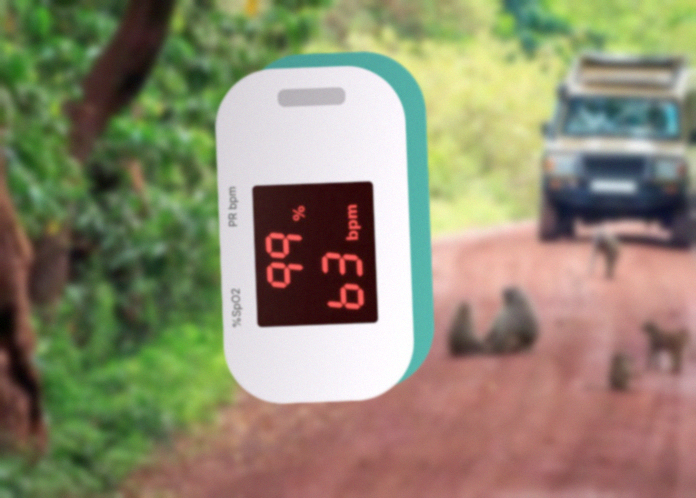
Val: 99 %
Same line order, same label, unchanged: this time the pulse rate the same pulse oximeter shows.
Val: 63 bpm
